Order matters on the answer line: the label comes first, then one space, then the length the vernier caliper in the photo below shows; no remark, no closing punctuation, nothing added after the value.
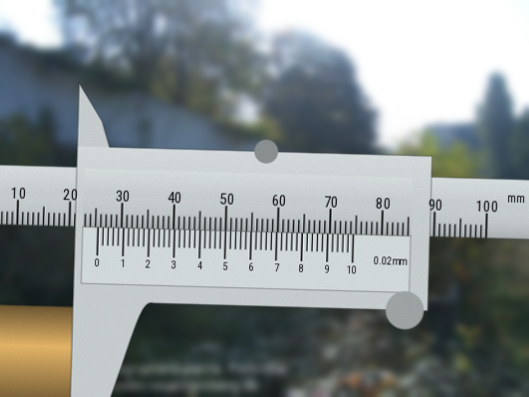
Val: 25.5 mm
